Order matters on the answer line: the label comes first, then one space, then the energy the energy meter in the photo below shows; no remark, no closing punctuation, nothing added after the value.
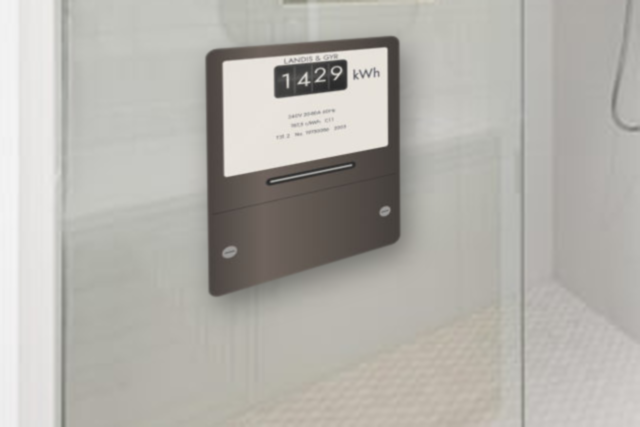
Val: 1429 kWh
